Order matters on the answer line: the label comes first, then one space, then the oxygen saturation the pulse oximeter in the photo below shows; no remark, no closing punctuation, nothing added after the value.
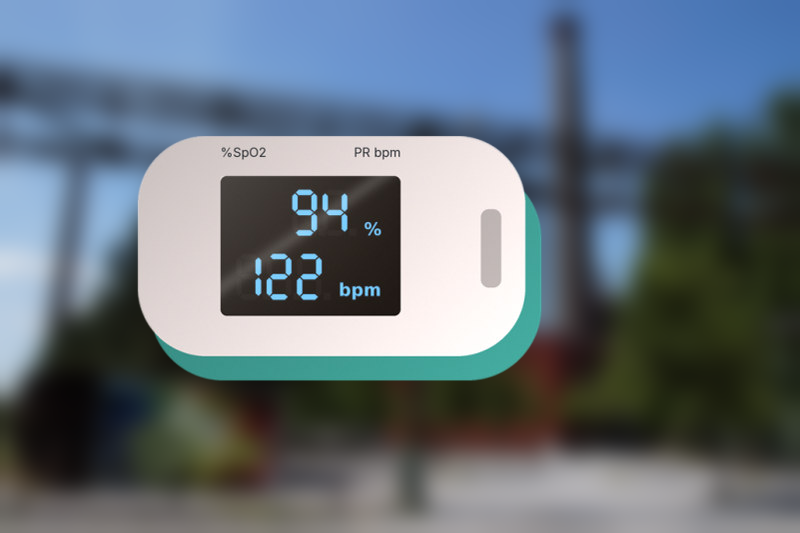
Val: 94 %
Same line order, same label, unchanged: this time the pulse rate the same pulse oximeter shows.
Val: 122 bpm
